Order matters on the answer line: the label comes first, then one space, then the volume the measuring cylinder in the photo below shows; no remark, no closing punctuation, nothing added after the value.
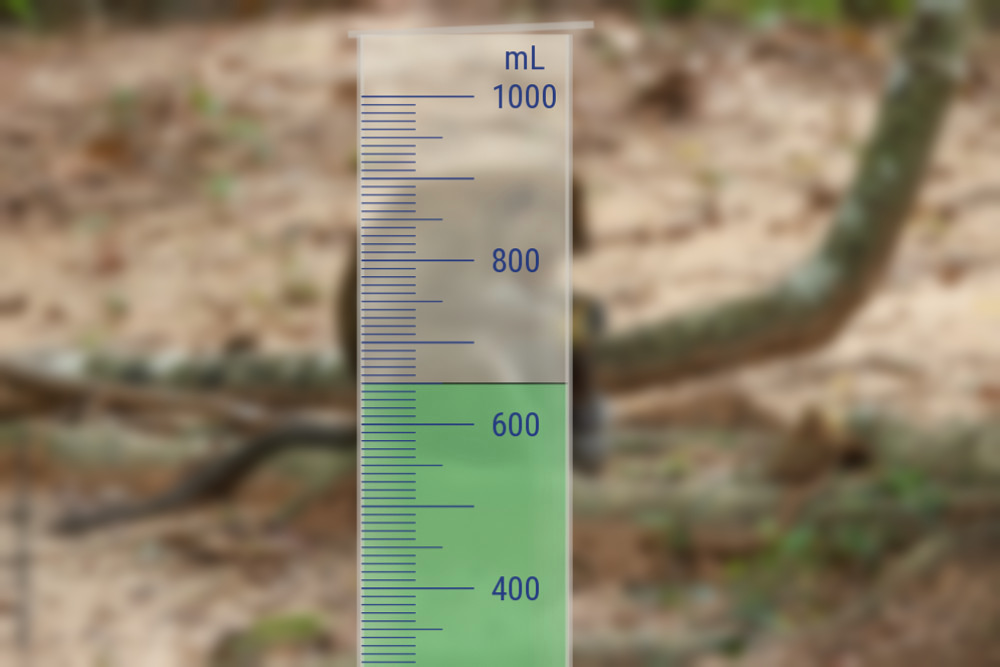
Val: 650 mL
